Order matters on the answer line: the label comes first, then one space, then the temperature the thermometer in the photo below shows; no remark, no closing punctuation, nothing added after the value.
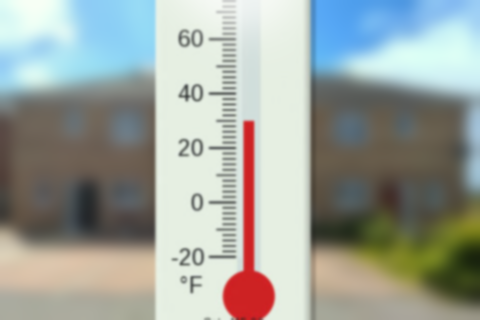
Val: 30 °F
